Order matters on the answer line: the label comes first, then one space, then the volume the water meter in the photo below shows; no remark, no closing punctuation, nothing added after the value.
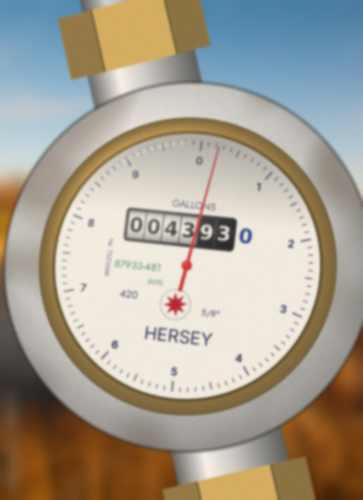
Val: 43930.2 gal
